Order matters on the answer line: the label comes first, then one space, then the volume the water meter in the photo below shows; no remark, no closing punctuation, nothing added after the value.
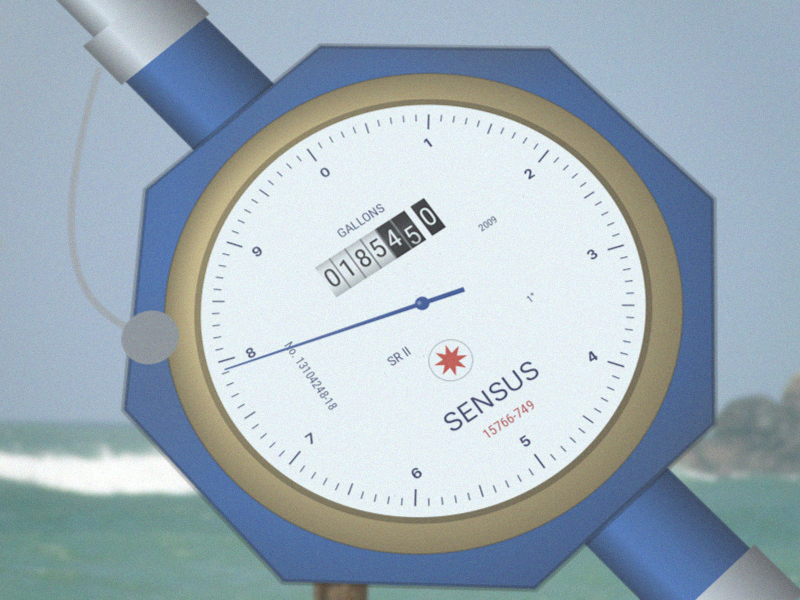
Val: 185447.9 gal
